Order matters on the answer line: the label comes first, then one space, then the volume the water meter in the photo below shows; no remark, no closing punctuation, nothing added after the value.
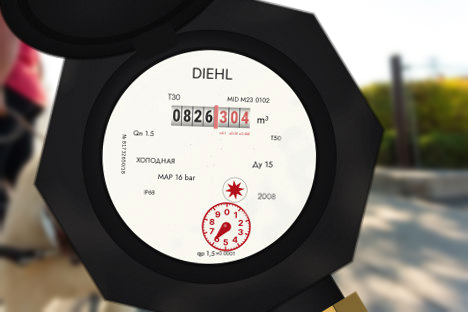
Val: 826.3046 m³
